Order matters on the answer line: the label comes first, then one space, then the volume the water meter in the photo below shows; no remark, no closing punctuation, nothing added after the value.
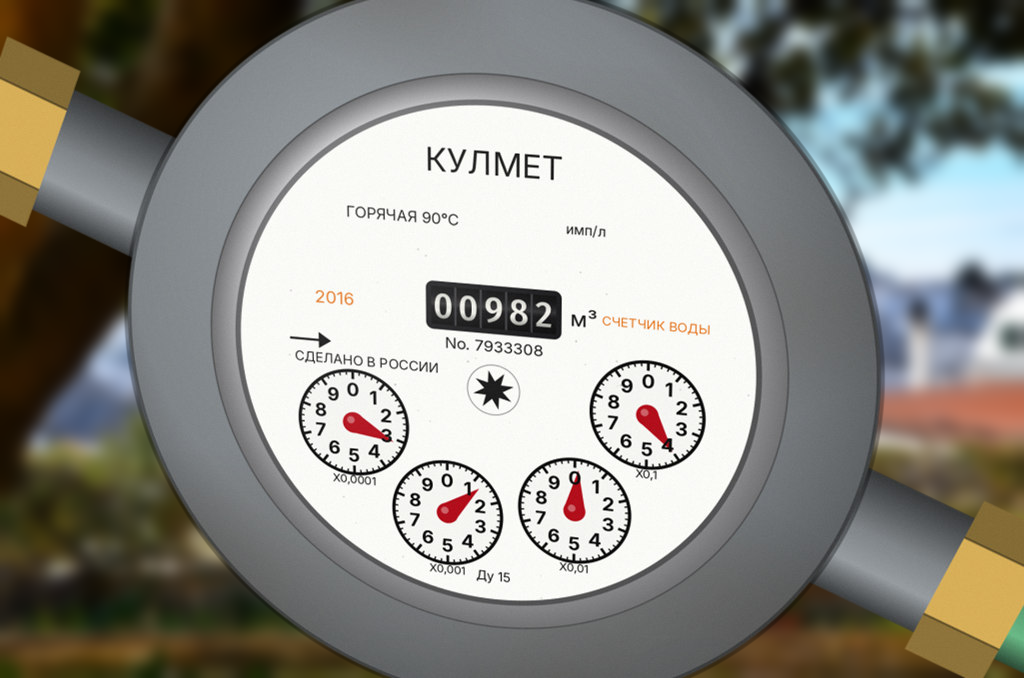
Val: 982.4013 m³
